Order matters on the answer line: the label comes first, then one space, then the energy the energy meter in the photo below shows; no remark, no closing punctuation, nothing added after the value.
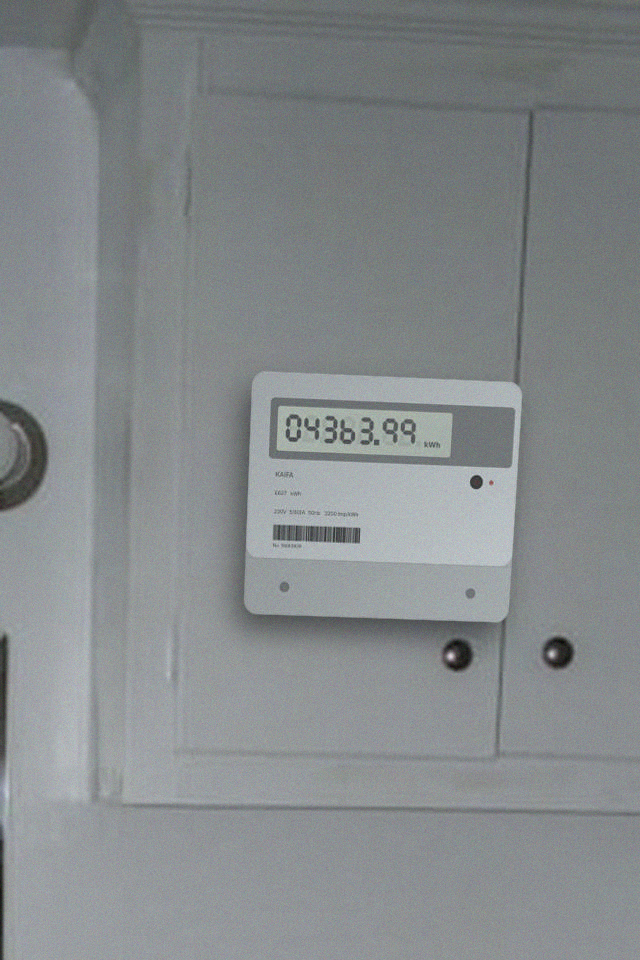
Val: 4363.99 kWh
